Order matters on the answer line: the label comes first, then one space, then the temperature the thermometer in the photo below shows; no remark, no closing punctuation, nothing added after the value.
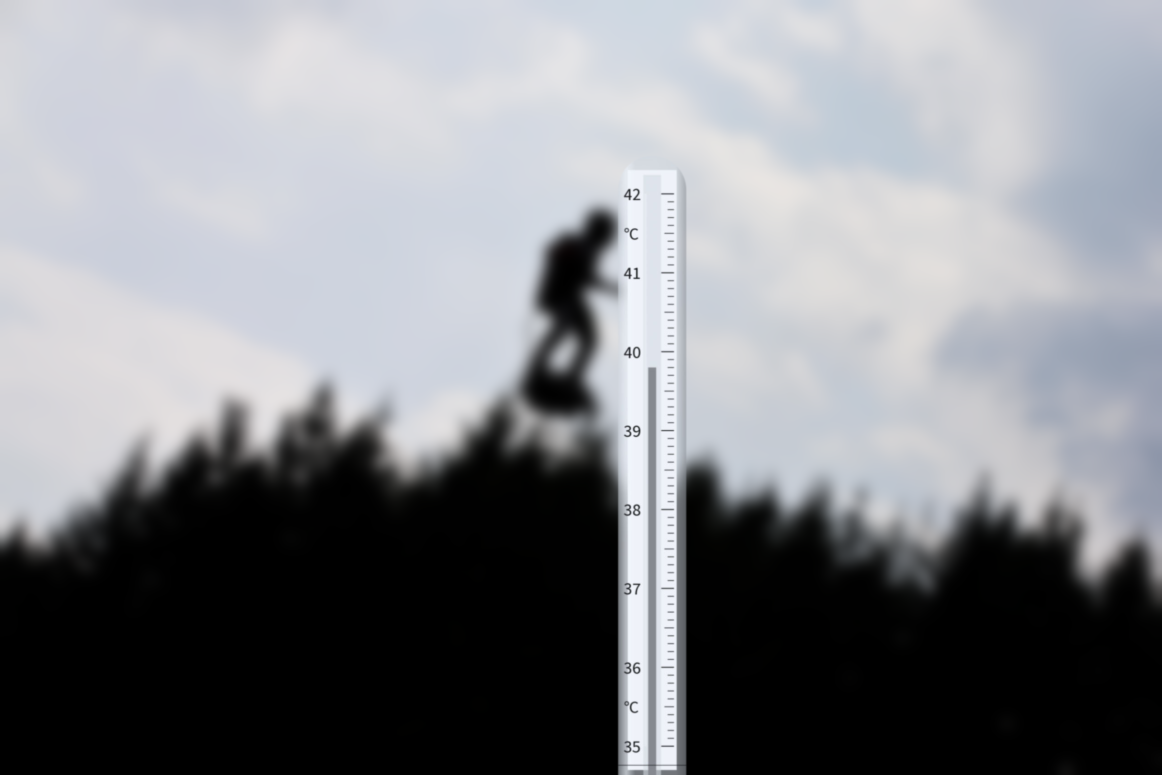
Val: 39.8 °C
